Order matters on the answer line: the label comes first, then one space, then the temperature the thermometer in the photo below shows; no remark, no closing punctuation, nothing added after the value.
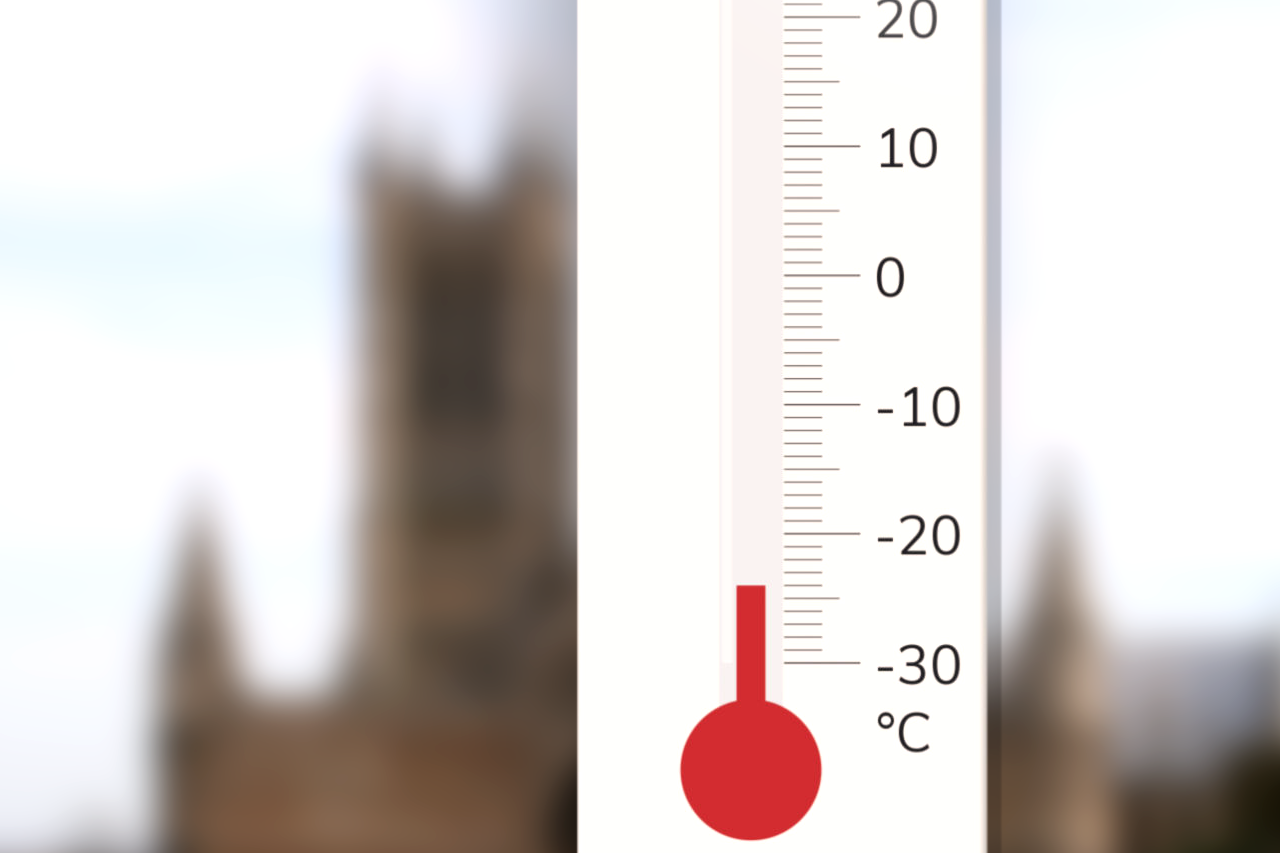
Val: -24 °C
